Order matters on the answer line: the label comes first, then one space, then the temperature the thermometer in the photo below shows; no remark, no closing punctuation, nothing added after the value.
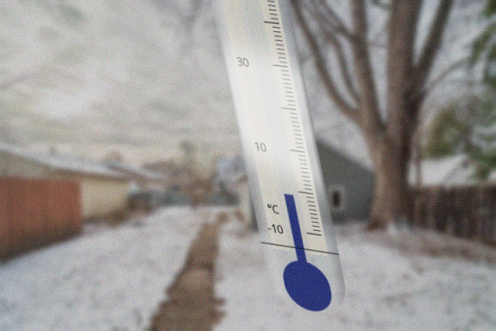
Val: -1 °C
